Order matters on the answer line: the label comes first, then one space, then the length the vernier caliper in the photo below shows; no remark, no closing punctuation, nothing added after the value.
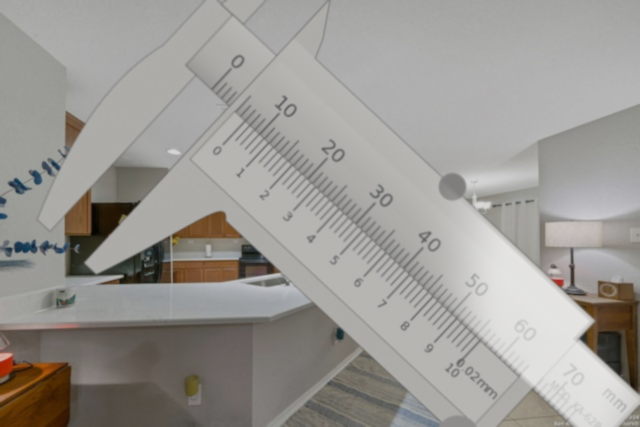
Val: 7.0 mm
